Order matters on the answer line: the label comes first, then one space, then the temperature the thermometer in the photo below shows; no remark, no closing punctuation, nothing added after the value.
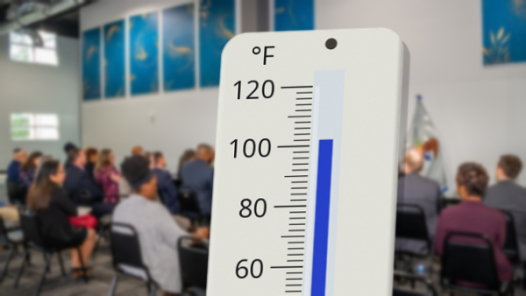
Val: 102 °F
